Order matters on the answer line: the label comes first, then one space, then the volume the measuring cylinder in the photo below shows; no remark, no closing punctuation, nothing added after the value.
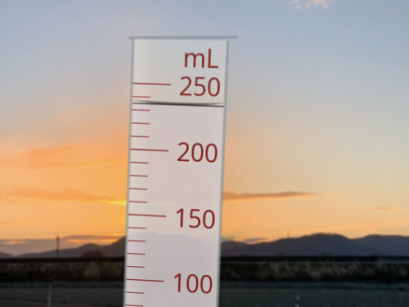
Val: 235 mL
